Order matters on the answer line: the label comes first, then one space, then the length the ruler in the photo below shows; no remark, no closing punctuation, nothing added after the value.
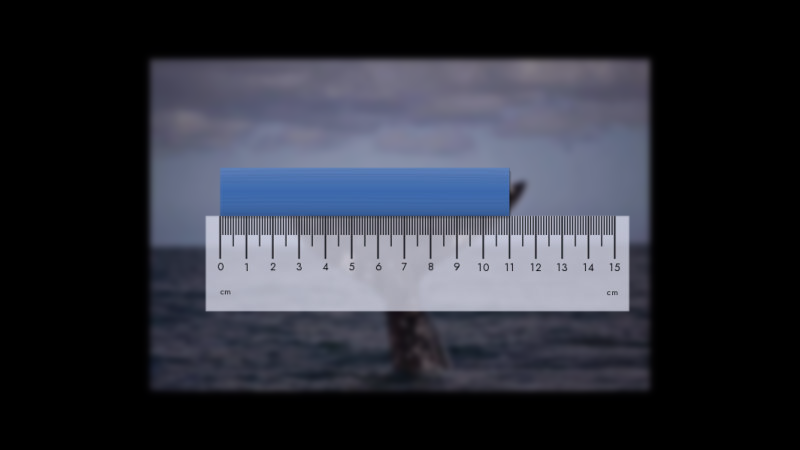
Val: 11 cm
